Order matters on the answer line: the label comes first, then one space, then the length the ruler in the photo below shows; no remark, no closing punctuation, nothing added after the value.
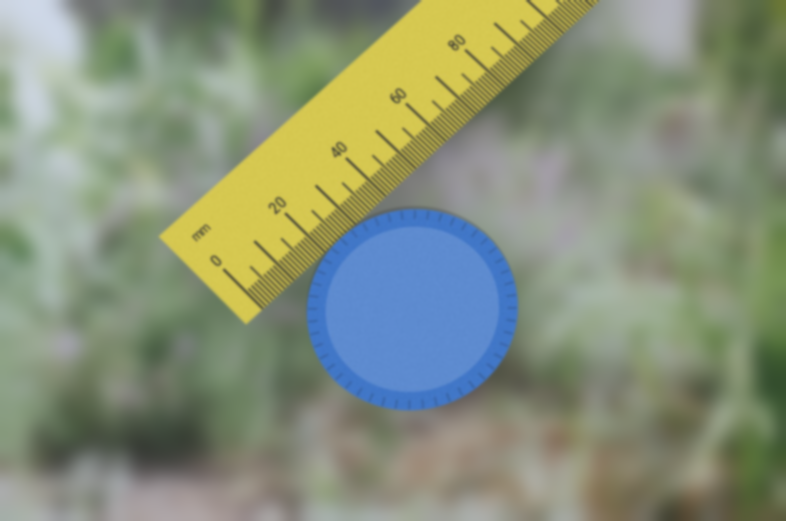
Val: 50 mm
